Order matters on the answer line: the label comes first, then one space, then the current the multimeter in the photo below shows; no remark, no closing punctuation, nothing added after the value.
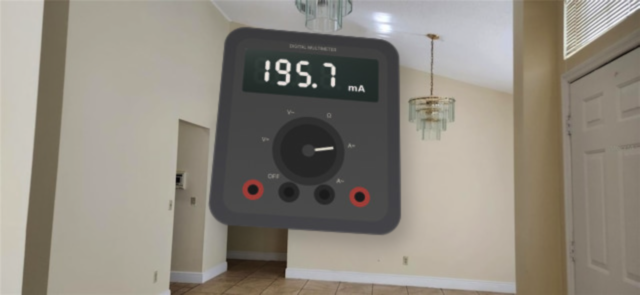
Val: 195.7 mA
